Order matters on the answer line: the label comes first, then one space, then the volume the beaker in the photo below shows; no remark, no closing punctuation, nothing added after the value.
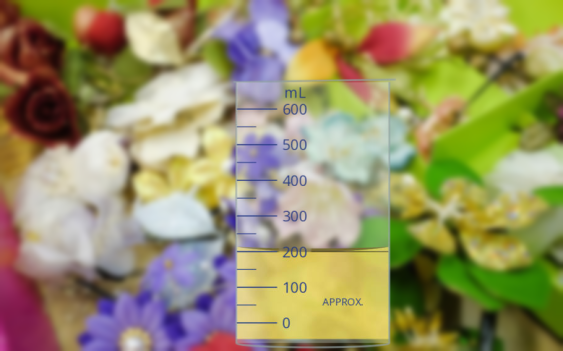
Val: 200 mL
